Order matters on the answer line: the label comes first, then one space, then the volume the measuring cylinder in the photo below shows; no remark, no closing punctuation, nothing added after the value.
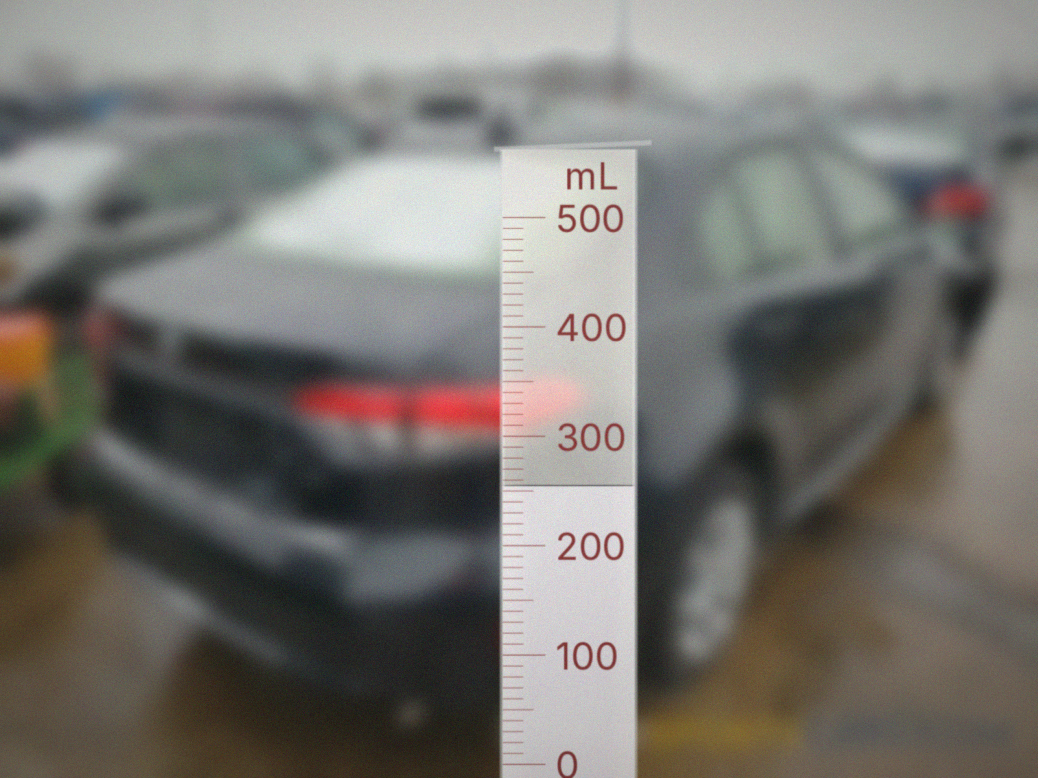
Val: 255 mL
